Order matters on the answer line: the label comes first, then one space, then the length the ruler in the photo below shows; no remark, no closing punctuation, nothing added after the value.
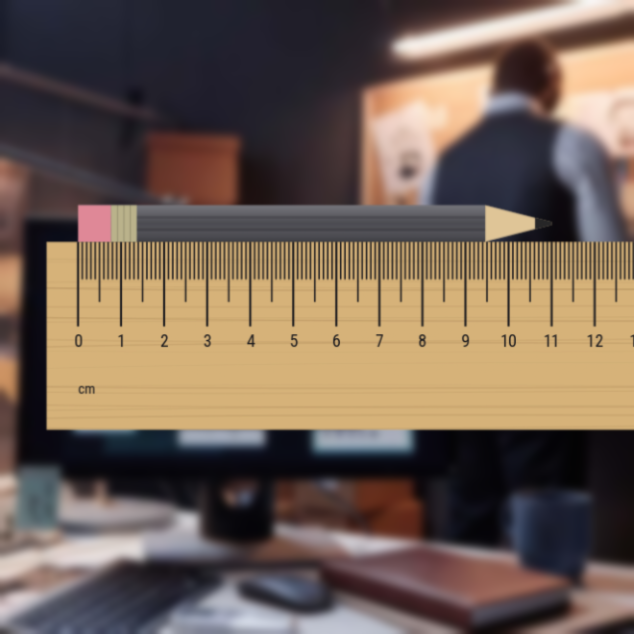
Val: 11 cm
